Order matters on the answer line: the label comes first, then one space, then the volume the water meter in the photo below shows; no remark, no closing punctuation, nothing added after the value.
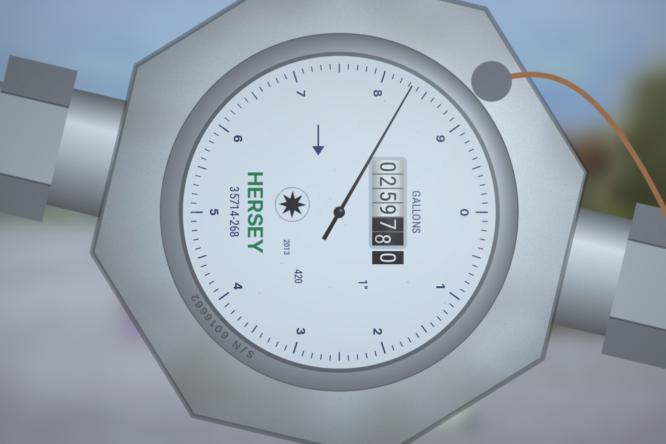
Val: 259778.3 gal
